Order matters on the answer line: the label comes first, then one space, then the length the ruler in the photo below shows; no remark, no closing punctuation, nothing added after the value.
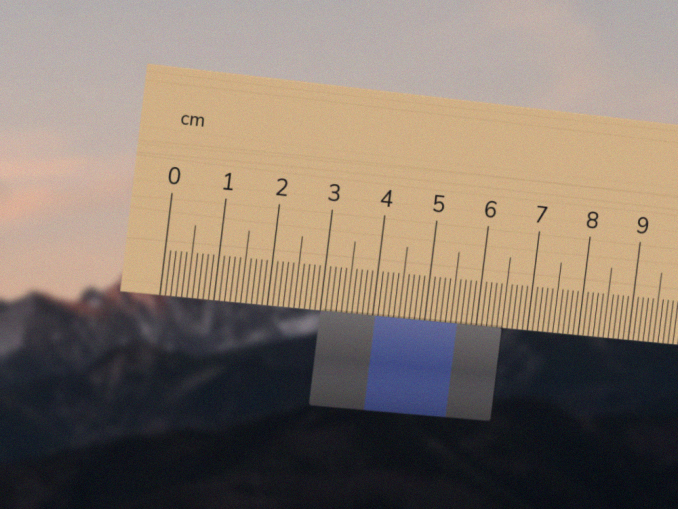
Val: 3.5 cm
